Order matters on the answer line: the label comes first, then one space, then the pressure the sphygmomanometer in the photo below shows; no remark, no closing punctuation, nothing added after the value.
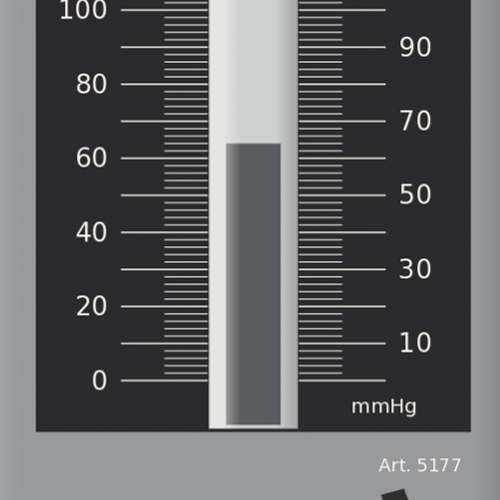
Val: 64 mmHg
